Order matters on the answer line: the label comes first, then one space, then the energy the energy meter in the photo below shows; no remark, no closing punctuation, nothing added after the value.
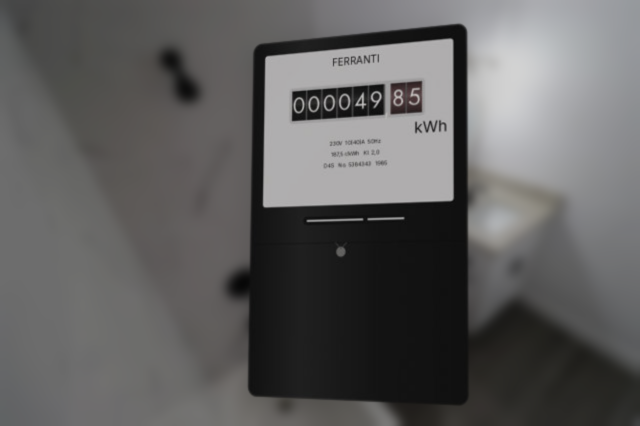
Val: 49.85 kWh
